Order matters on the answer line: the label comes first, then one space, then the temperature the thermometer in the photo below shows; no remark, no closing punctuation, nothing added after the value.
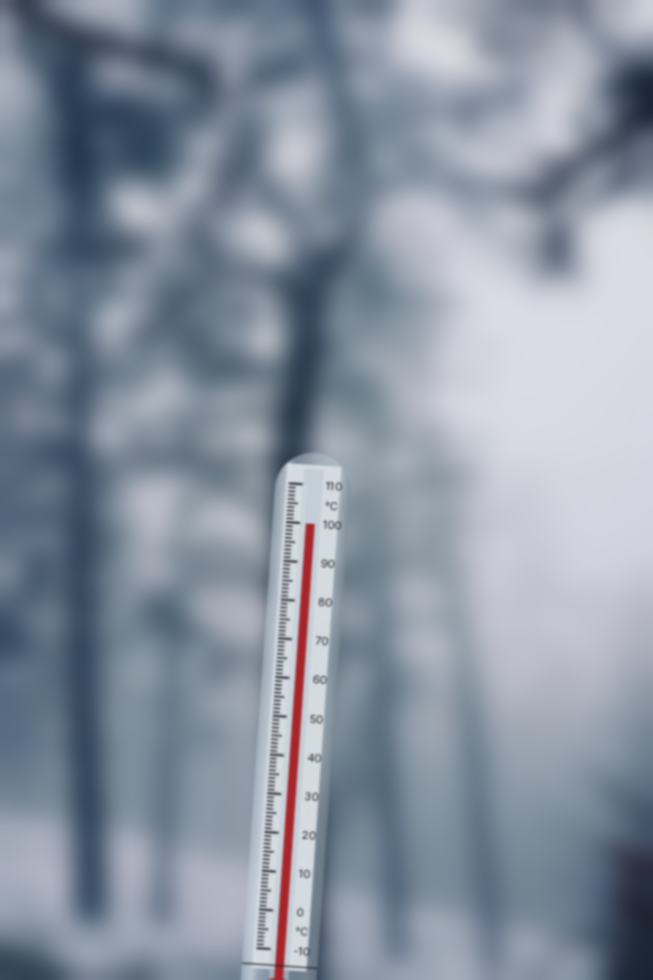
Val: 100 °C
